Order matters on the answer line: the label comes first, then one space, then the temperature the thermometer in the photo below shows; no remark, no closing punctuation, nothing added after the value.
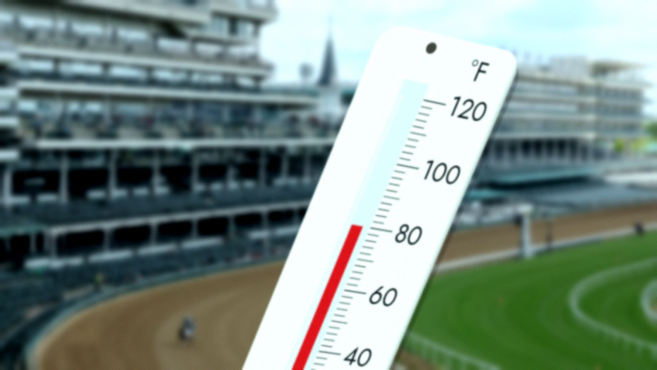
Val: 80 °F
